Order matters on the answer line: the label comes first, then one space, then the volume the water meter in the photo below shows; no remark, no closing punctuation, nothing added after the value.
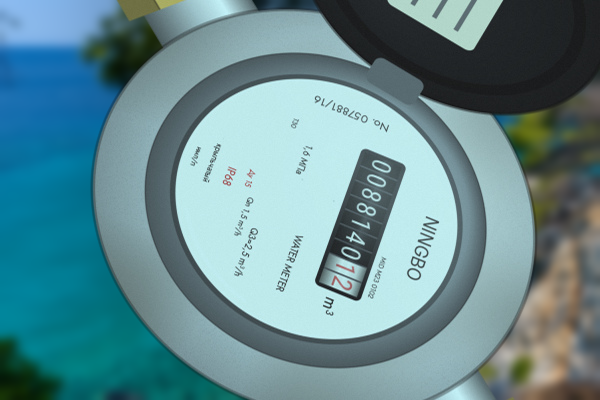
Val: 88140.12 m³
